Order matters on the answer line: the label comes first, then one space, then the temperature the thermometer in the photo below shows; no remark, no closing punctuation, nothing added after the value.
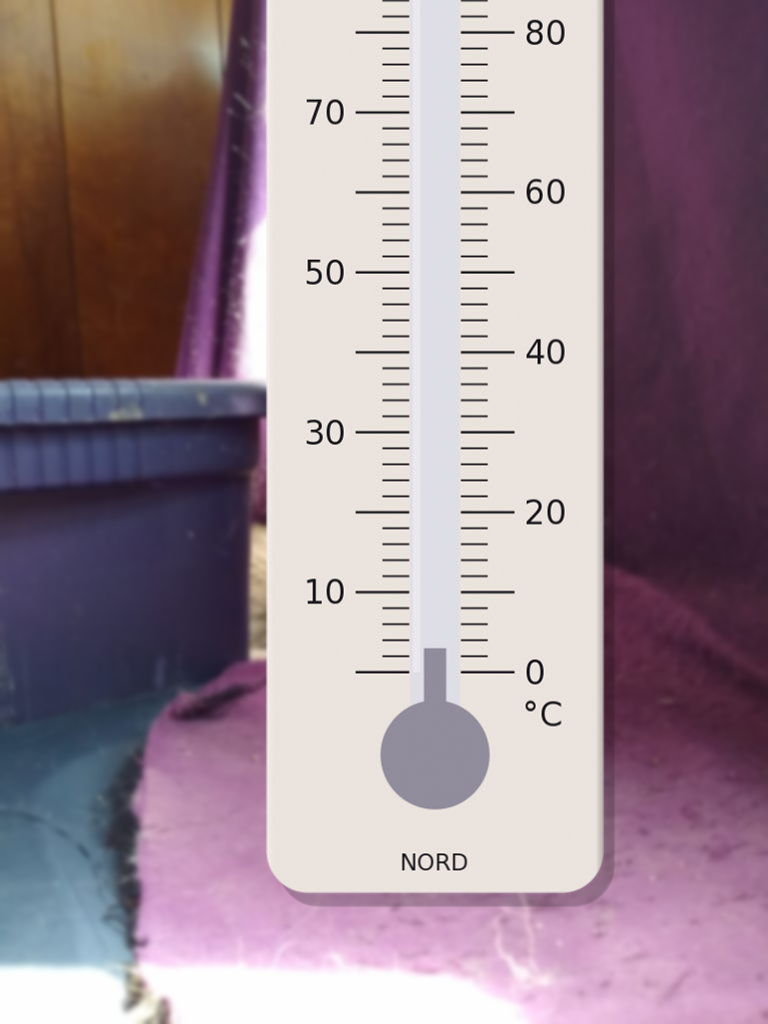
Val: 3 °C
